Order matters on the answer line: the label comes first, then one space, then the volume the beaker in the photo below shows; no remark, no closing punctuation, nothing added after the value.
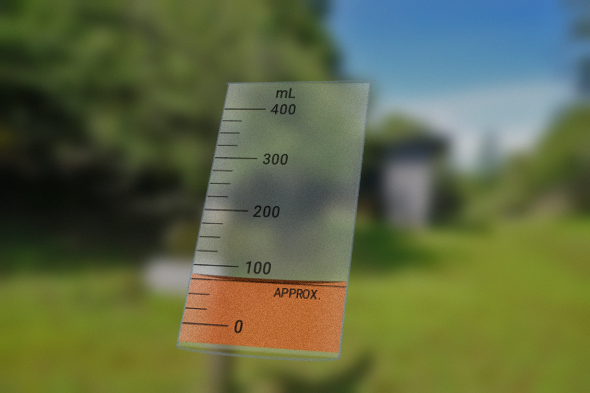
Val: 75 mL
